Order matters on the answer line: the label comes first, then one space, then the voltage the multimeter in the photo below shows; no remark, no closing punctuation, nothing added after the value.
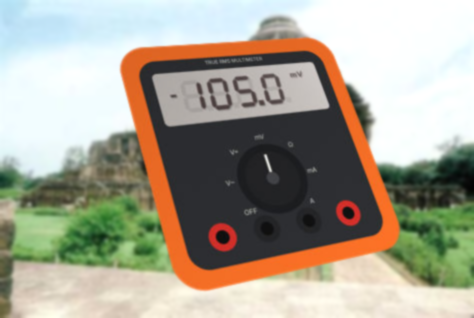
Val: -105.0 mV
